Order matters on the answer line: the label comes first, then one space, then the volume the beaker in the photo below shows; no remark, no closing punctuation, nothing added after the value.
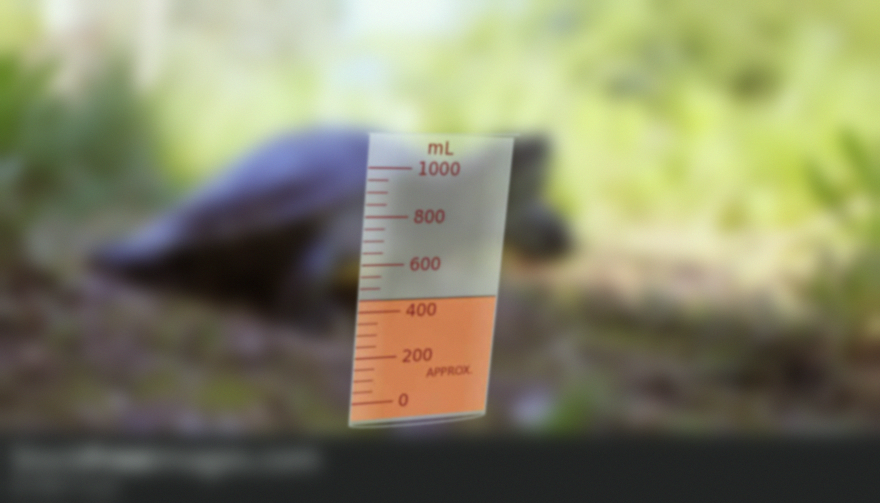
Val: 450 mL
